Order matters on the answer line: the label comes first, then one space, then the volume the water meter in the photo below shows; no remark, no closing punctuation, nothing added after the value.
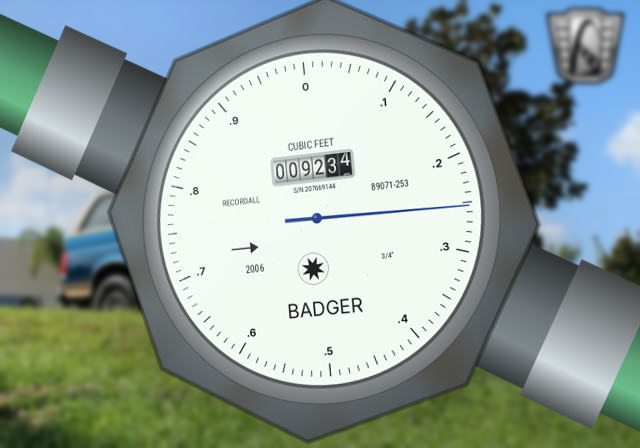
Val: 9234.25 ft³
